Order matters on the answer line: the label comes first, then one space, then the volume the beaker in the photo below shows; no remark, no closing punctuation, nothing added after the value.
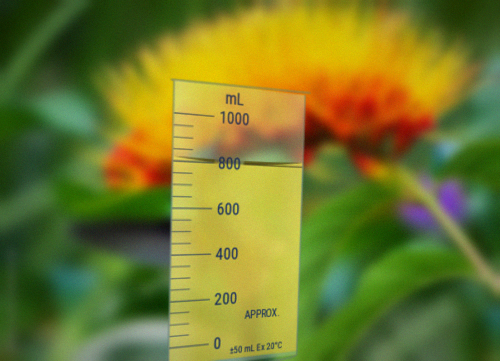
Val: 800 mL
